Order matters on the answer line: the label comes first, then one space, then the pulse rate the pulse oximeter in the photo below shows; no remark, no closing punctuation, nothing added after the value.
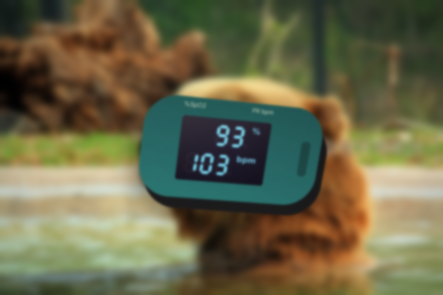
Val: 103 bpm
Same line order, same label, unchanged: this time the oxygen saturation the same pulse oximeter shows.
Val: 93 %
